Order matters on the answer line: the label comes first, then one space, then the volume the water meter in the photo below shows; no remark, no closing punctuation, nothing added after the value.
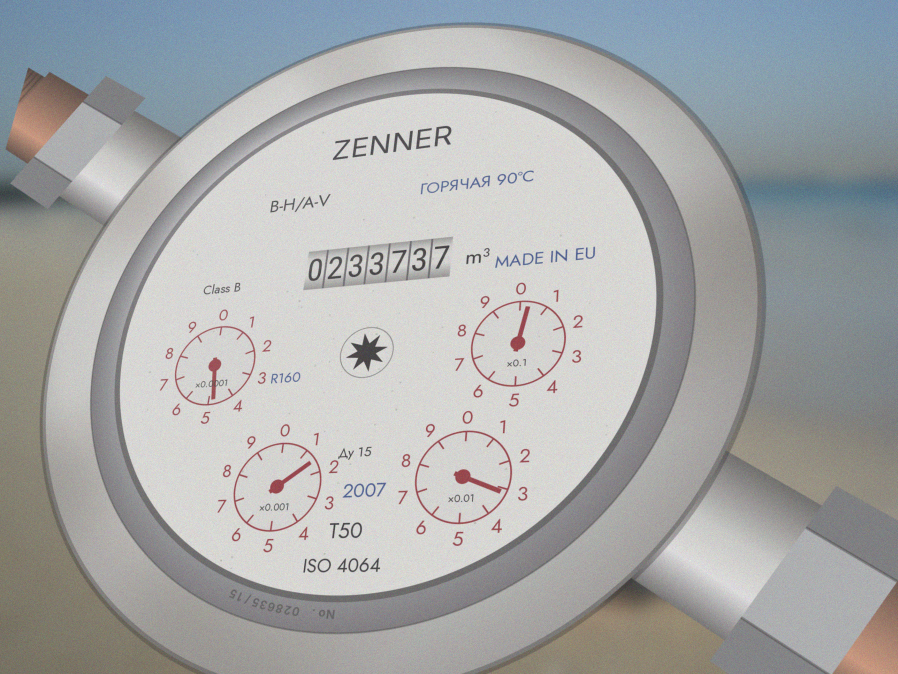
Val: 233737.0314 m³
